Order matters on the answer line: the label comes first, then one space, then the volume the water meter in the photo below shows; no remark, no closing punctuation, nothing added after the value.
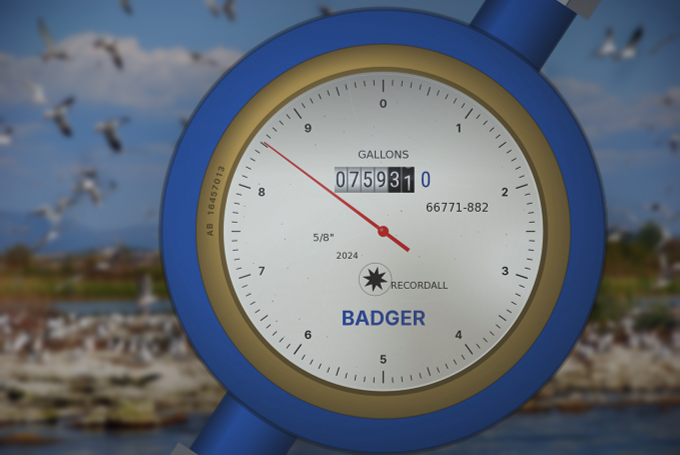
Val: 759308.5 gal
